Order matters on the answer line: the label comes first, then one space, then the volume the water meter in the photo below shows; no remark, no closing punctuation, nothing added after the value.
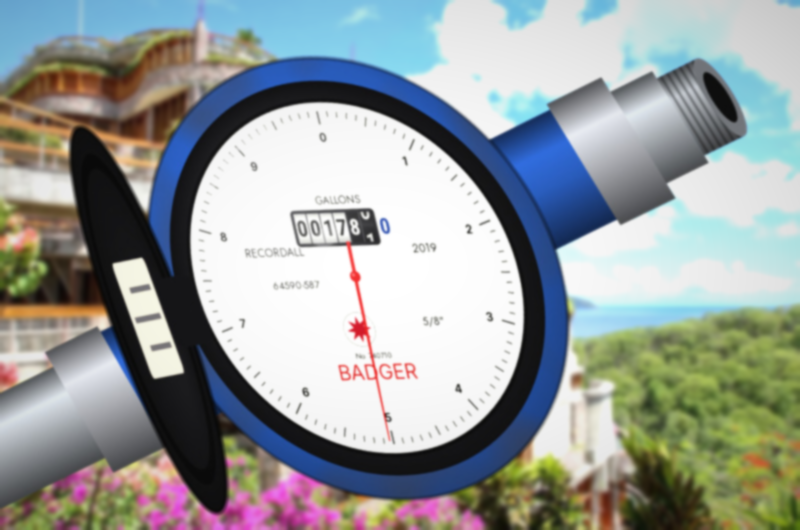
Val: 17805.0 gal
